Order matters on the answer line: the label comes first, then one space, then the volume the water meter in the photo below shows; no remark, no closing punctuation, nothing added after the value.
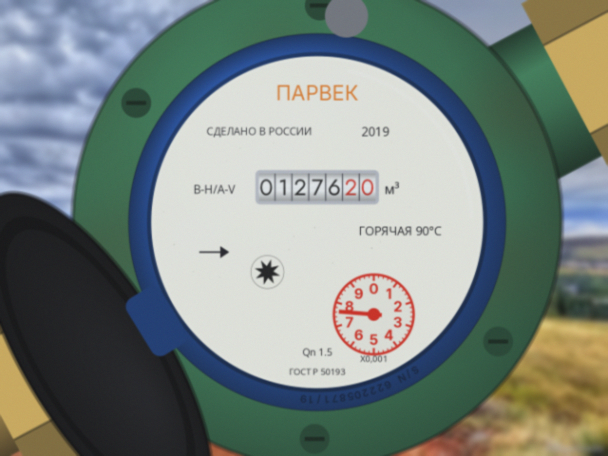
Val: 1276.207 m³
